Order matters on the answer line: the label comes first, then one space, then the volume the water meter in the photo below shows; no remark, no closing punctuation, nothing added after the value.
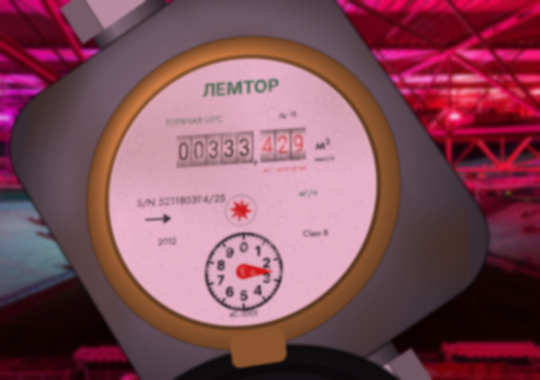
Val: 333.4292 m³
